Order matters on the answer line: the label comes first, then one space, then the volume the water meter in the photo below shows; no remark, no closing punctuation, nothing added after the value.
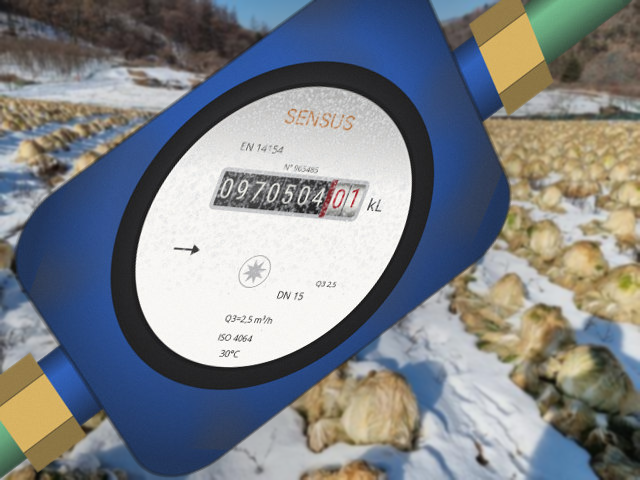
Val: 970504.01 kL
